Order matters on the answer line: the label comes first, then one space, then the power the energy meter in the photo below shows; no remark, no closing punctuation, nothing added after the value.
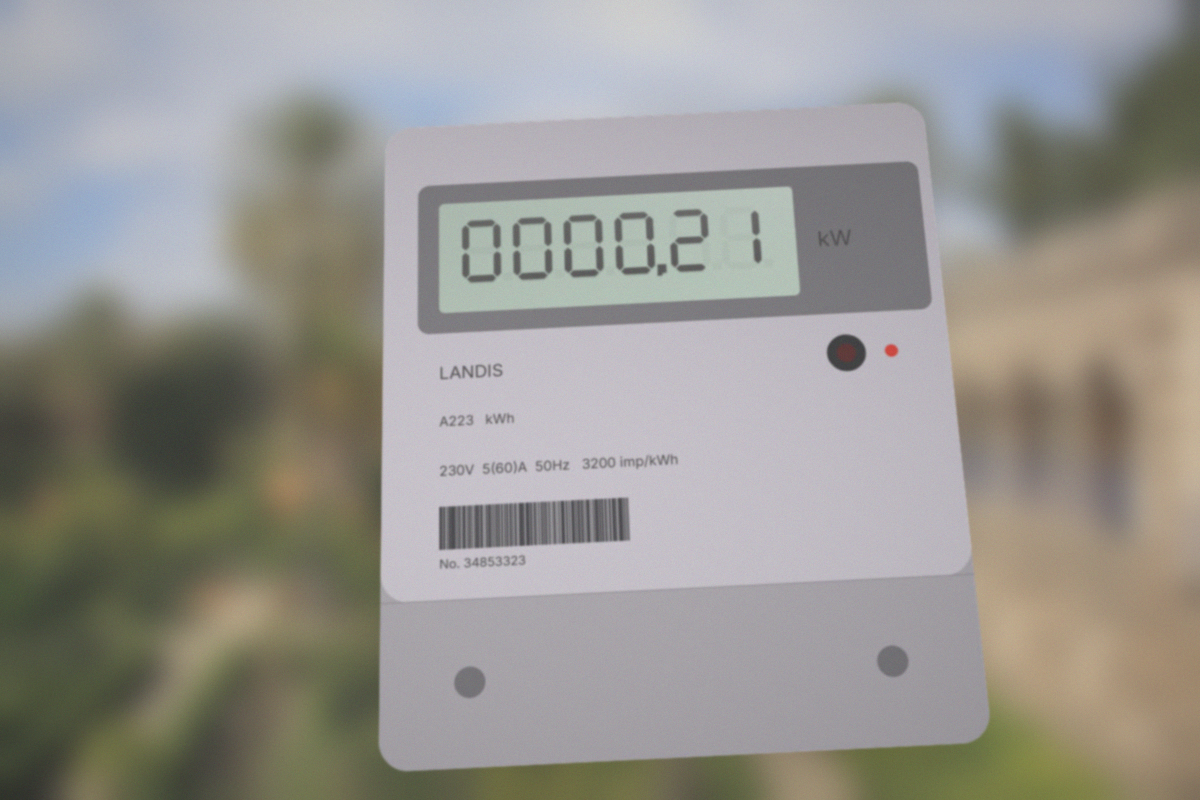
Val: 0.21 kW
